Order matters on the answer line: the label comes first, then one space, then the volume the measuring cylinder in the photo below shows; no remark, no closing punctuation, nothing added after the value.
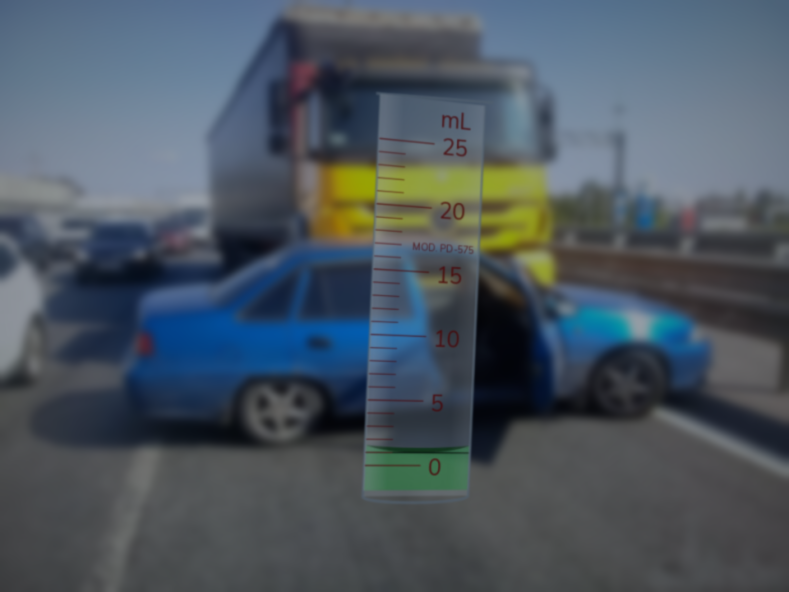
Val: 1 mL
